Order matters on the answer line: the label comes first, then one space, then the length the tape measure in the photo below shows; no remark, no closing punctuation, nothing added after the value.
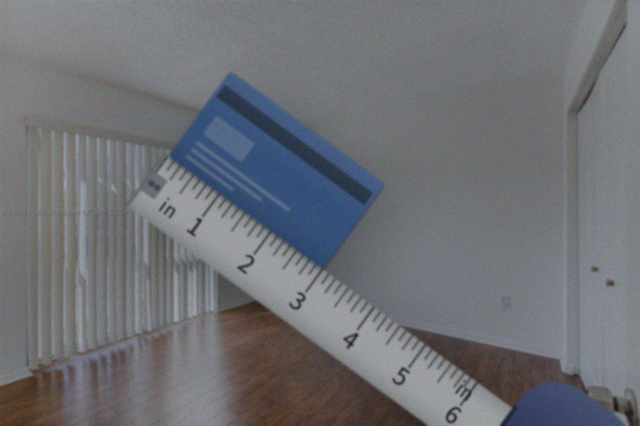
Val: 3 in
